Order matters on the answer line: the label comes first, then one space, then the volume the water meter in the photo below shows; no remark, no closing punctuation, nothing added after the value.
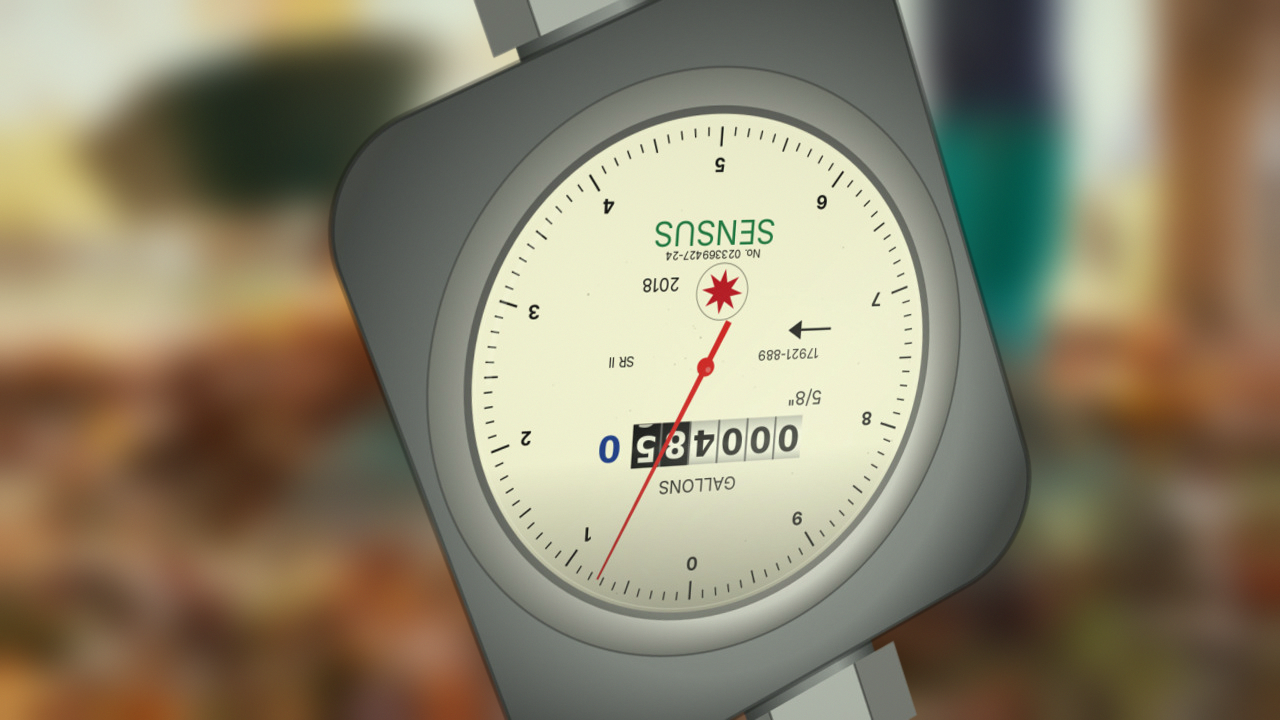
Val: 4850.7 gal
